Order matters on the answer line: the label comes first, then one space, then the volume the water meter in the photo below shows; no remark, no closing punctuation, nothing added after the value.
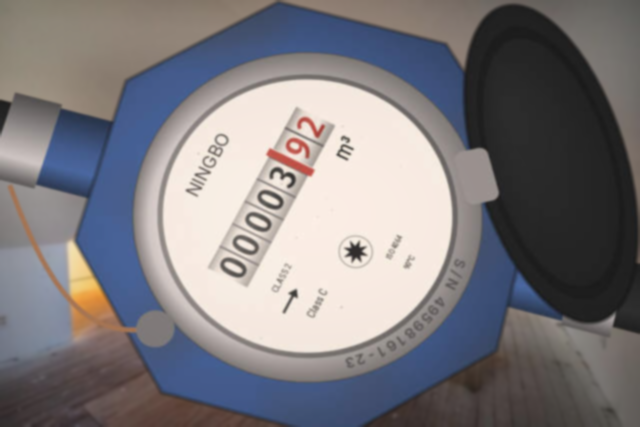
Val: 3.92 m³
